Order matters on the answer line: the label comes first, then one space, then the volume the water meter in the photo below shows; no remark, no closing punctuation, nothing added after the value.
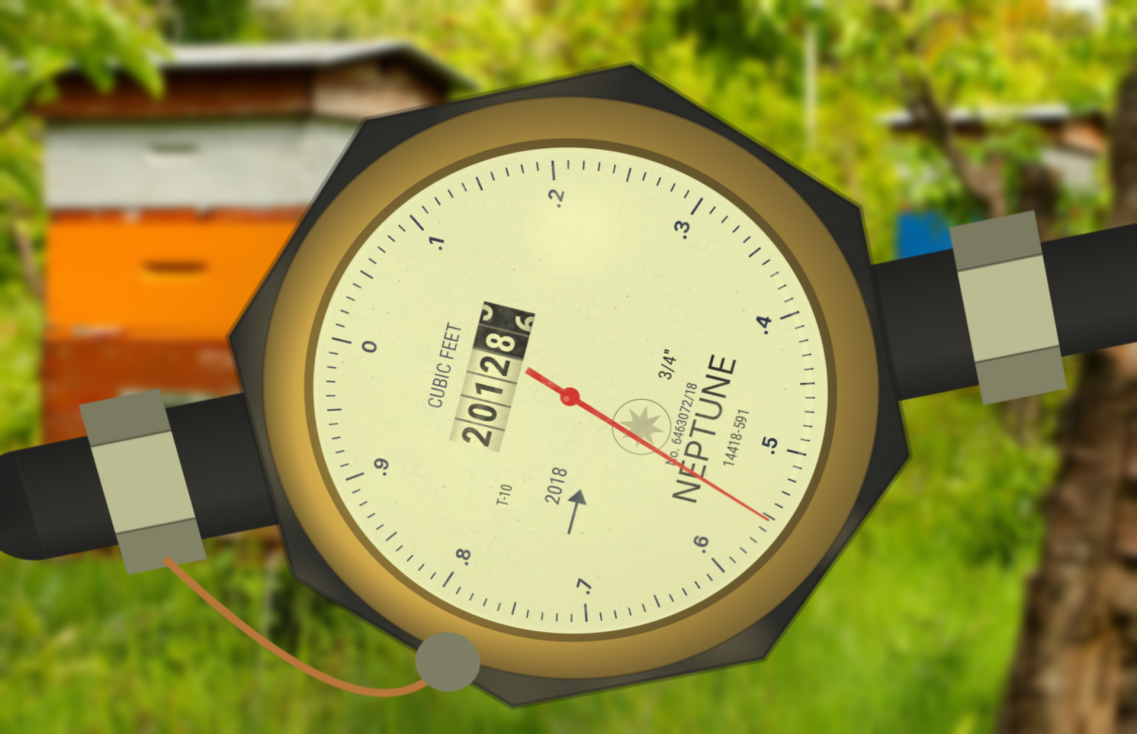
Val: 201285.55 ft³
